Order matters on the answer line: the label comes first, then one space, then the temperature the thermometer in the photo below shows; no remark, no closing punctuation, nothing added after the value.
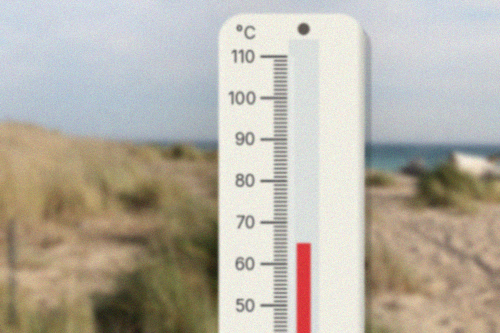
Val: 65 °C
